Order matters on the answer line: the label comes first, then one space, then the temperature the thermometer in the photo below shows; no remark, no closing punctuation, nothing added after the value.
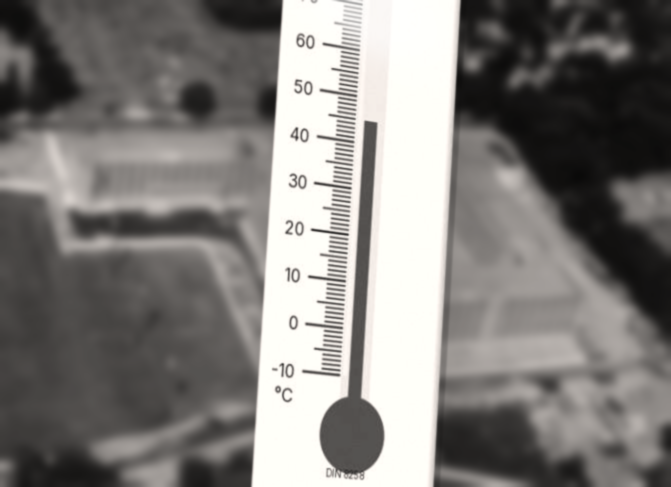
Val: 45 °C
